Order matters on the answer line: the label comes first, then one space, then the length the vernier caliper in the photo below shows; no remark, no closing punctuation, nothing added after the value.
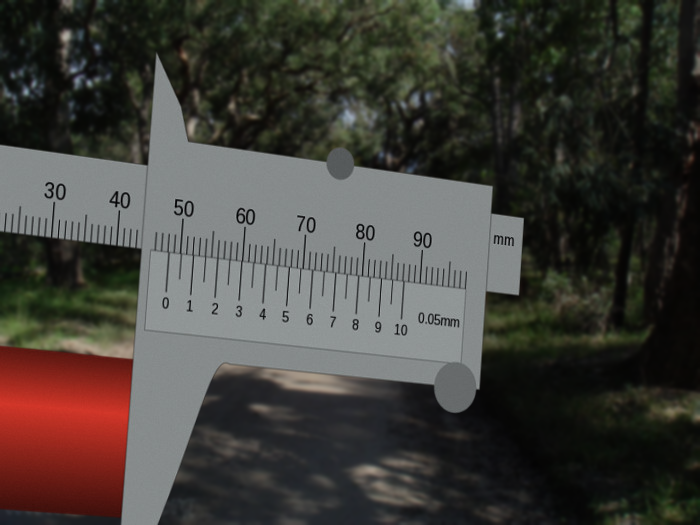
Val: 48.2 mm
